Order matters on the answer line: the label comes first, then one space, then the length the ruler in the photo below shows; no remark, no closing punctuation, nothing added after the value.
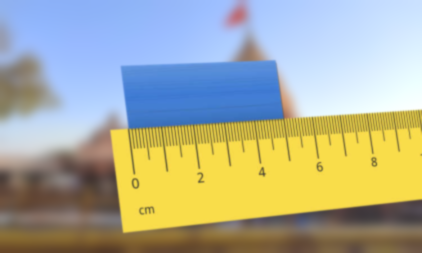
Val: 5 cm
